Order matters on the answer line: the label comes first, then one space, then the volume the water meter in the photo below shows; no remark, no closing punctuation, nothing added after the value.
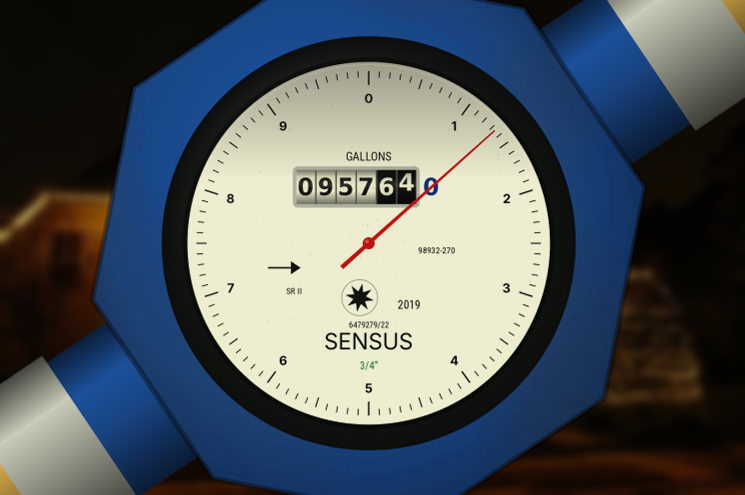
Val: 957641.3 gal
